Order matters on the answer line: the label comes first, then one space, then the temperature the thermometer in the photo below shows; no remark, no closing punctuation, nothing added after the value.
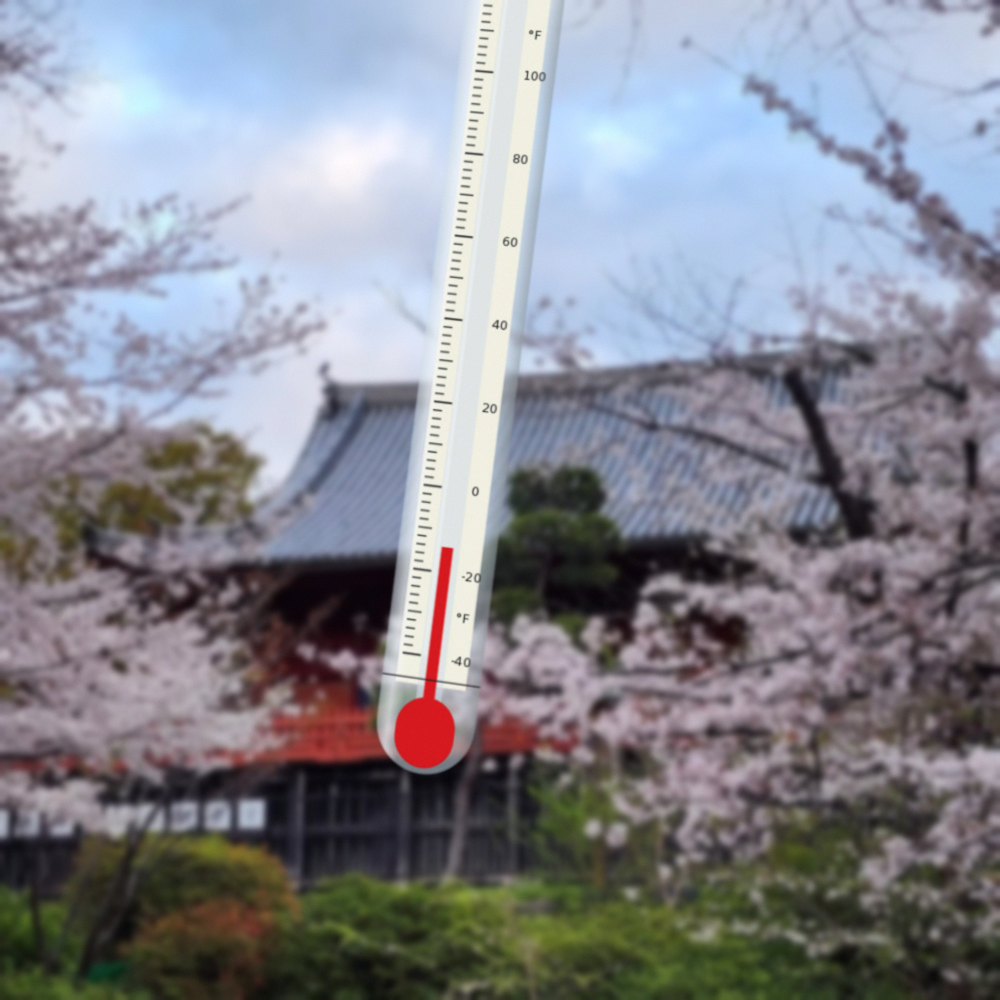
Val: -14 °F
